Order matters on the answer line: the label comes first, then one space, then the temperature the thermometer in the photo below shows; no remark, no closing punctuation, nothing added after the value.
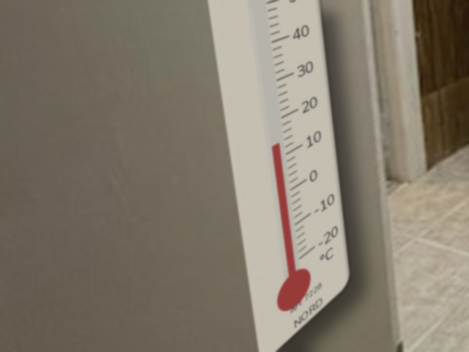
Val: 14 °C
